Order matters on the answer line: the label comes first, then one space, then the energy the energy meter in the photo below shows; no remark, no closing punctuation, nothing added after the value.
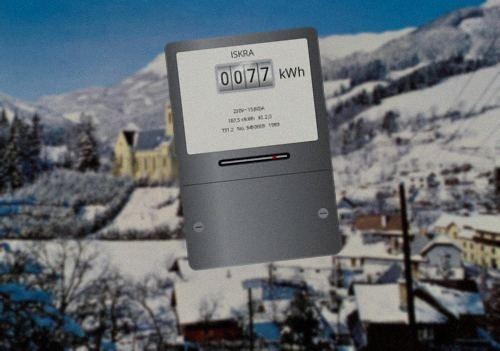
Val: 77 kWh
